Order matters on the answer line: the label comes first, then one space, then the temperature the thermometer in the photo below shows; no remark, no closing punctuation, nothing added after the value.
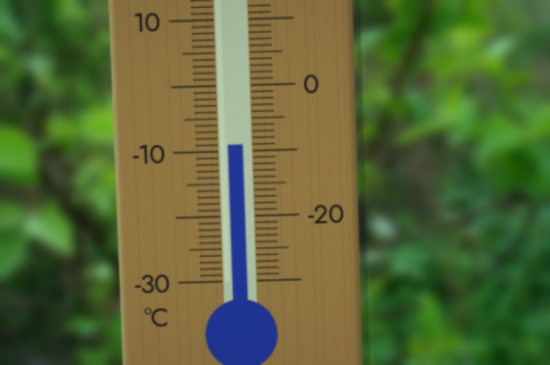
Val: -9 °C
